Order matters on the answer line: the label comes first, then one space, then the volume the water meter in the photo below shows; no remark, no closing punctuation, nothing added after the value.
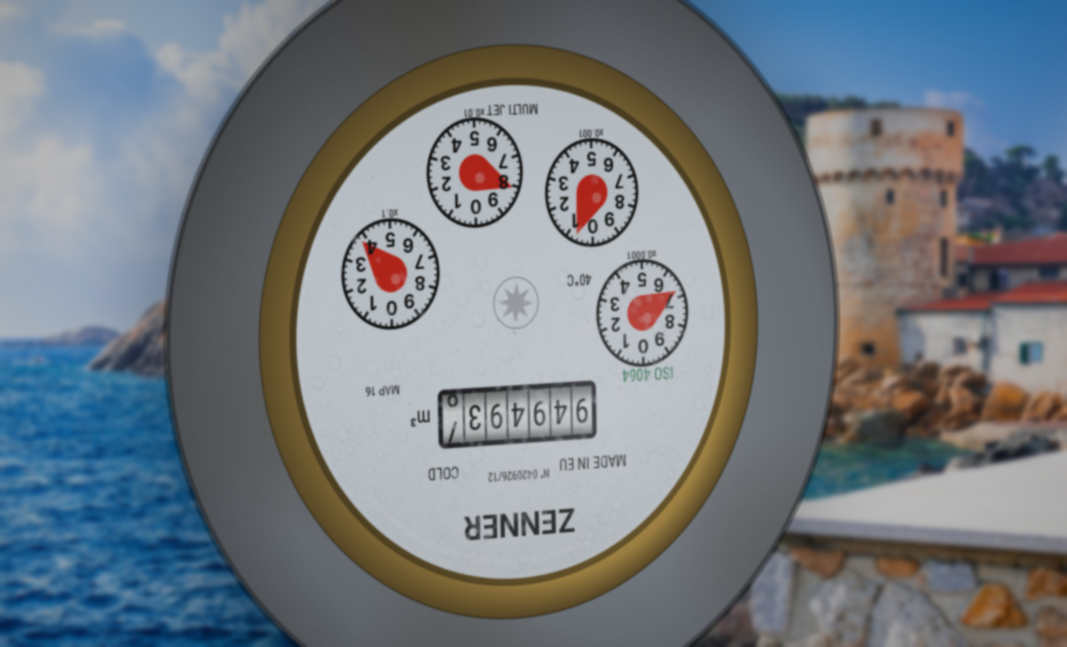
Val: 9494937.3806 m³
